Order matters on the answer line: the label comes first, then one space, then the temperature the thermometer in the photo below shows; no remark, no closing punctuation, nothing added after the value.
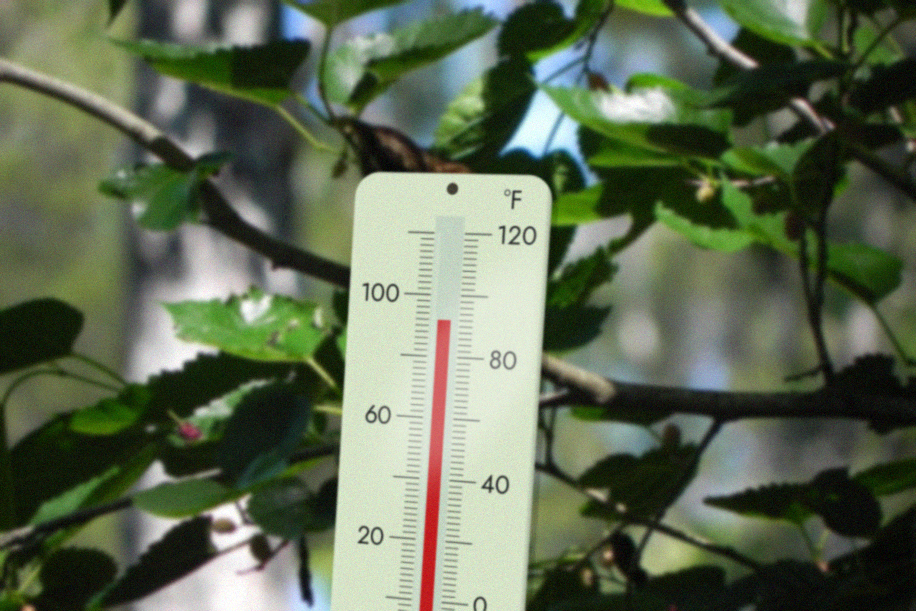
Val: 92 °F
